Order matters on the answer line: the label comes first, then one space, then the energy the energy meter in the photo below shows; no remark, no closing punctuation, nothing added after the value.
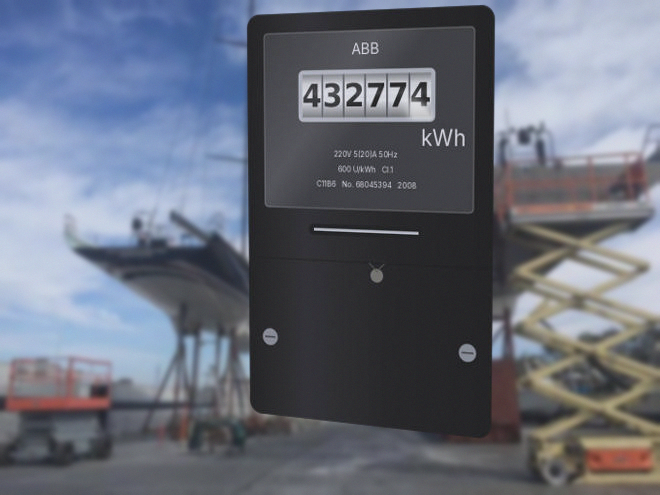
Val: 432774 kWh
